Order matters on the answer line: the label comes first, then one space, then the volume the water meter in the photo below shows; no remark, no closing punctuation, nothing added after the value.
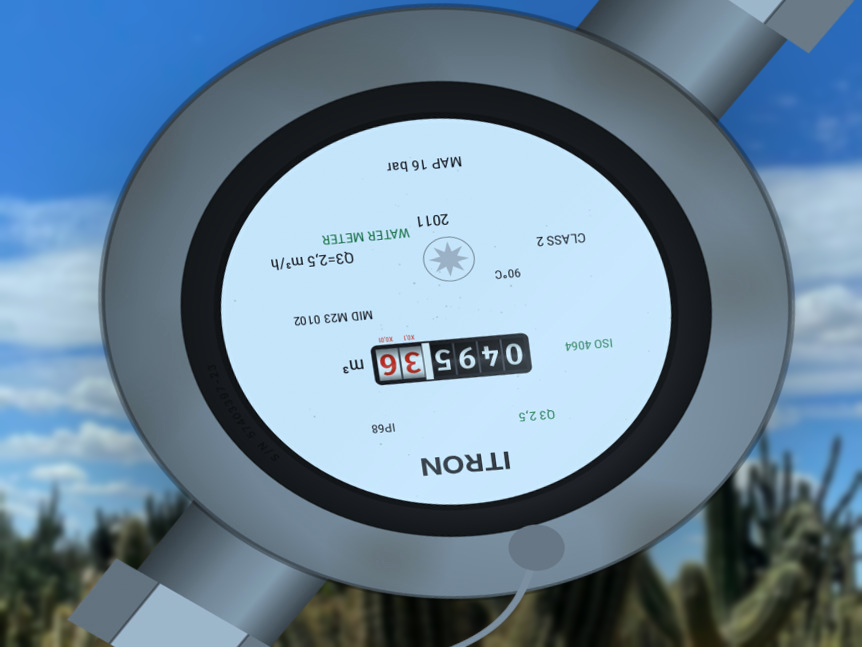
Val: 495.36 m³
